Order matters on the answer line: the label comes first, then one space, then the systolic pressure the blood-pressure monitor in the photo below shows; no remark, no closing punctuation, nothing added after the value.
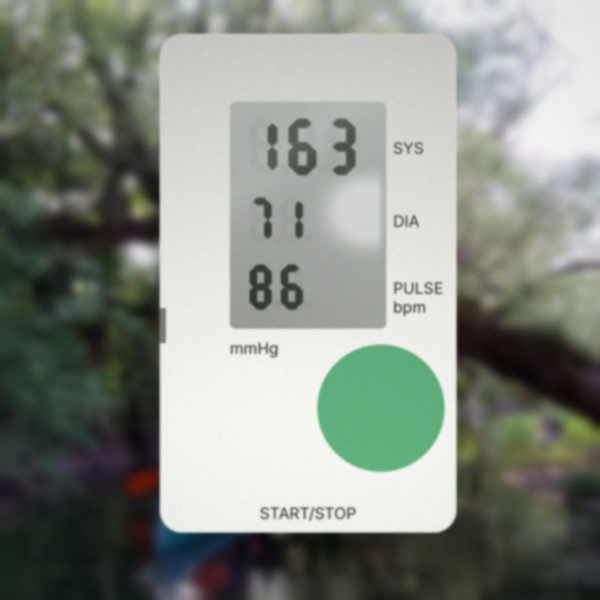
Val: 163 mmHg
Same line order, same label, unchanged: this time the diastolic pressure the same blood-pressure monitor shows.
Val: 71 mmHg
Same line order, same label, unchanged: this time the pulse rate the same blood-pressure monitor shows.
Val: 86 bpm
